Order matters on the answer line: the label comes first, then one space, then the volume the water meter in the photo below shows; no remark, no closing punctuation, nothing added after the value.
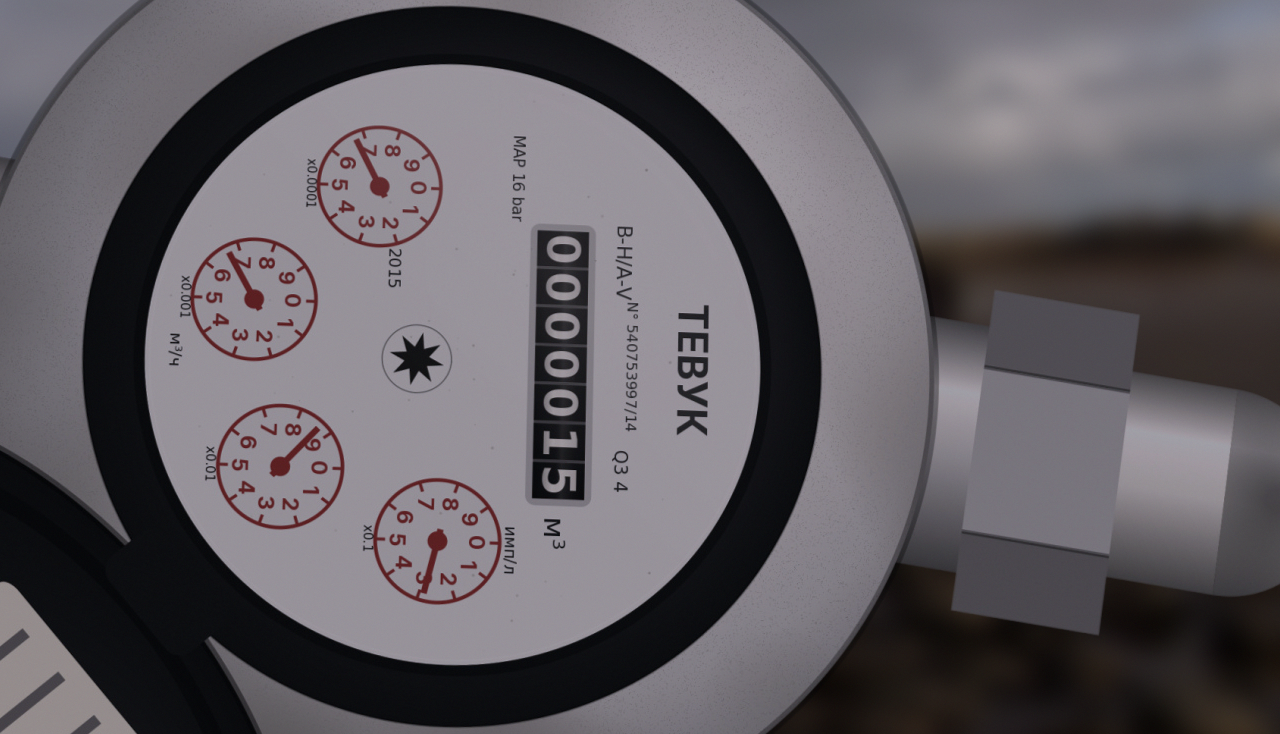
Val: 15.2866 m³
